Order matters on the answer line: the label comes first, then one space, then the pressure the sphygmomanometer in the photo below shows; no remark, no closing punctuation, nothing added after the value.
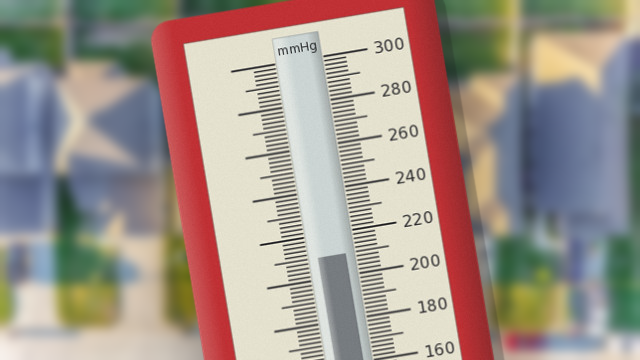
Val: 210 mmHg
